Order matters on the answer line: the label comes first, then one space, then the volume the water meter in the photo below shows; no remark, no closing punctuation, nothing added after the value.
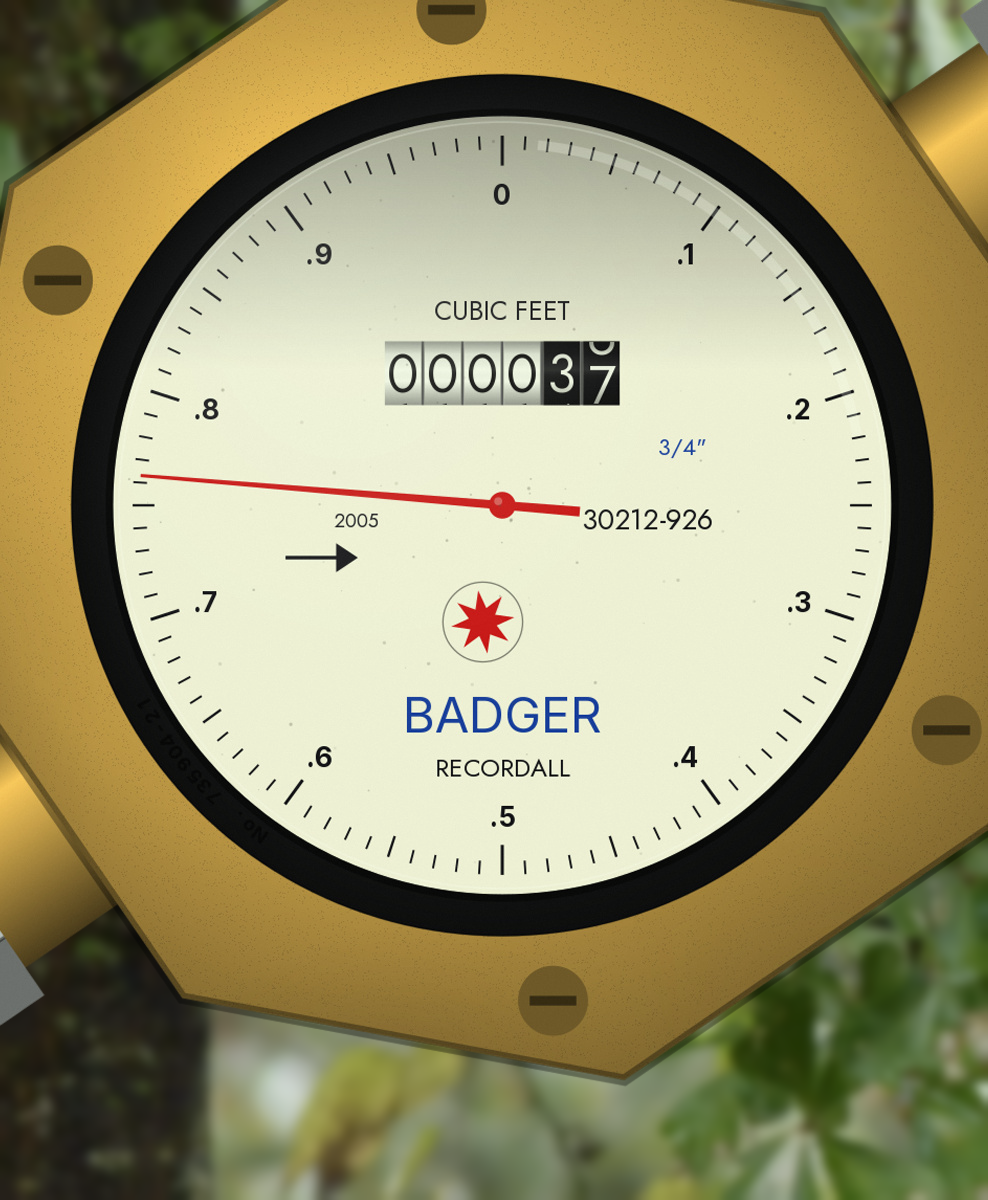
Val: 36.76 ft³
